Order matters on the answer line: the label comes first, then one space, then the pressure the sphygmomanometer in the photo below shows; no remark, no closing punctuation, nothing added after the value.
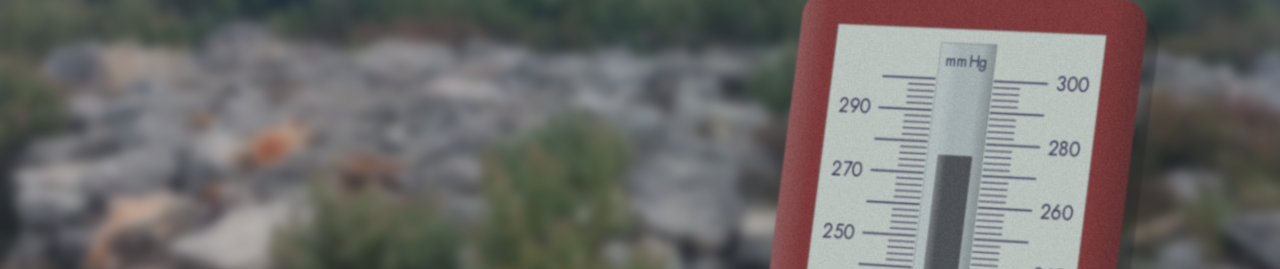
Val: 276 mmHg
